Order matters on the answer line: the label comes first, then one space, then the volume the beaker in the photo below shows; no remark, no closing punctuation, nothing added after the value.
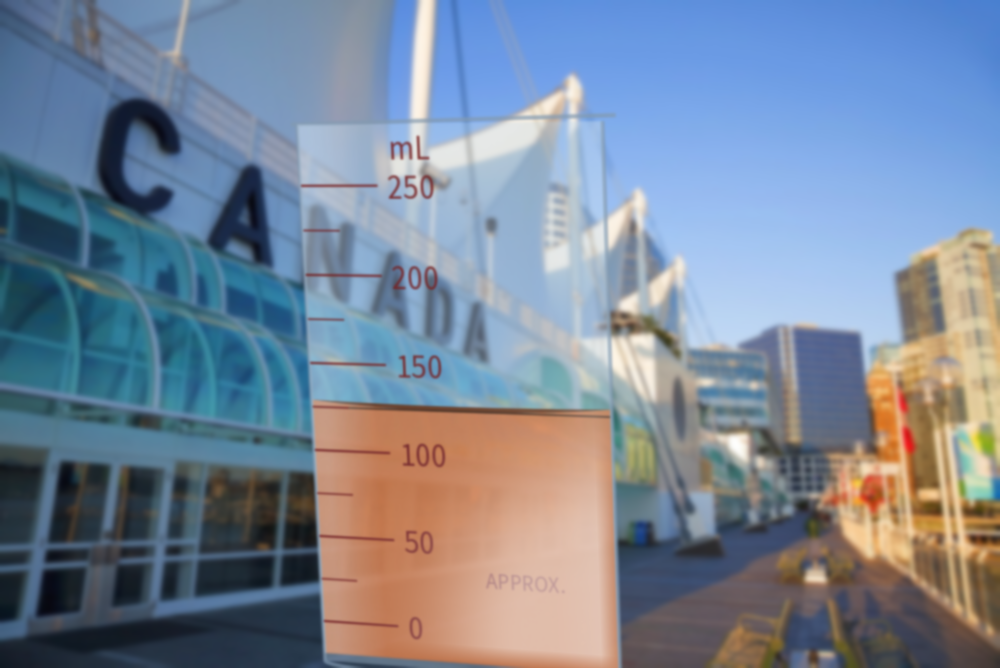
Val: 125 mL
